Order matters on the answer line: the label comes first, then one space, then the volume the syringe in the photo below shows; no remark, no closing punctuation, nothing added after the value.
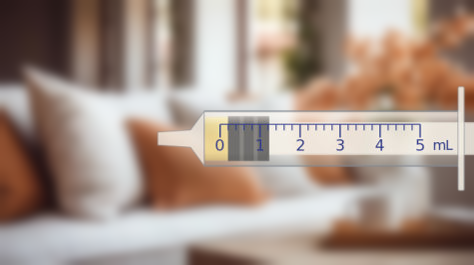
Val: 0.2 mL
